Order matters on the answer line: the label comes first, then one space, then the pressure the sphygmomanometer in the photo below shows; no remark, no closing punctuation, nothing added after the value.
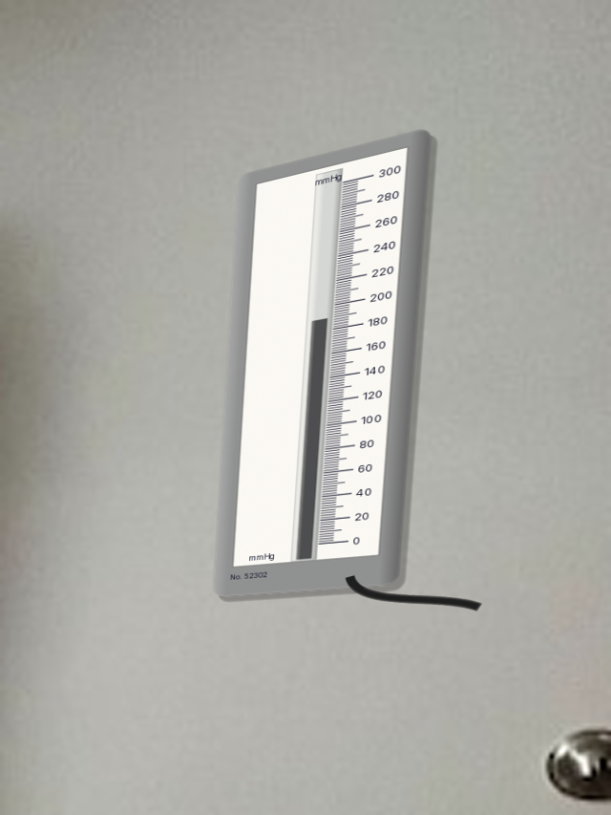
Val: 190 mmHg
